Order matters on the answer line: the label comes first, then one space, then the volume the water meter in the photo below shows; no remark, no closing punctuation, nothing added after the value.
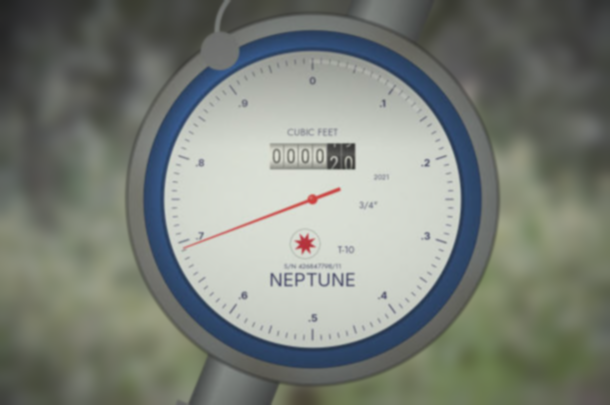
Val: 19.69 ft³
